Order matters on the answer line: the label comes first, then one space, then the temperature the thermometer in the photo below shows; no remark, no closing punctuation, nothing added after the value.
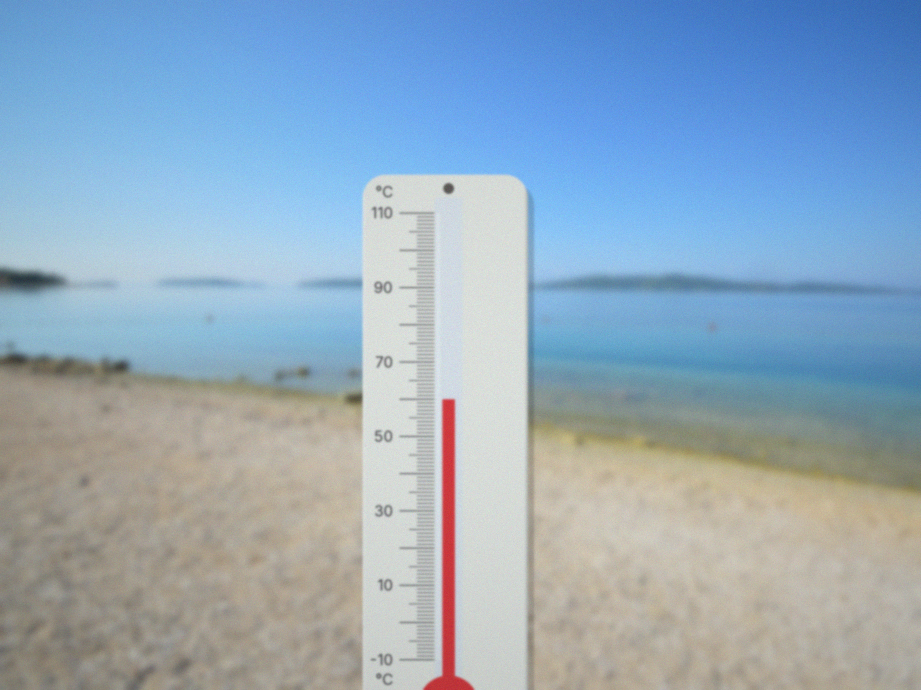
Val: 60 °C
